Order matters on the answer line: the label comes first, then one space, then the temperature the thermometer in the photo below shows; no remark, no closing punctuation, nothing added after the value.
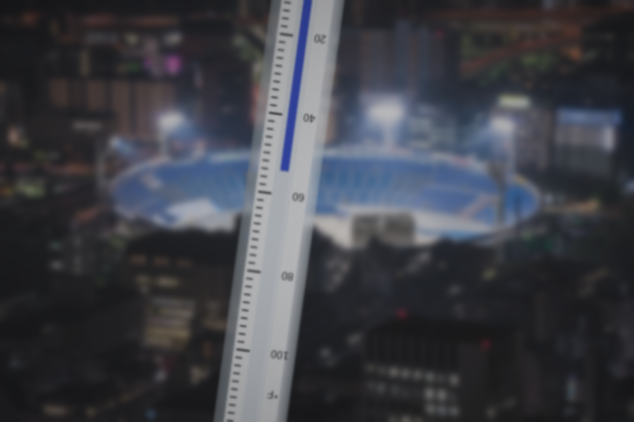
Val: 54 °F
